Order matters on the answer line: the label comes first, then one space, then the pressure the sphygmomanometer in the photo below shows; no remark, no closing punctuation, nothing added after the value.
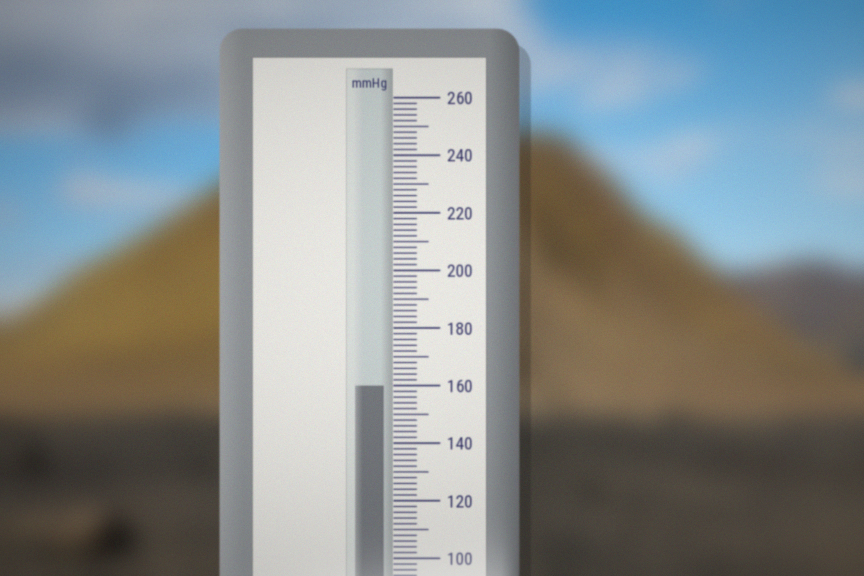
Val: 160 mmHg
